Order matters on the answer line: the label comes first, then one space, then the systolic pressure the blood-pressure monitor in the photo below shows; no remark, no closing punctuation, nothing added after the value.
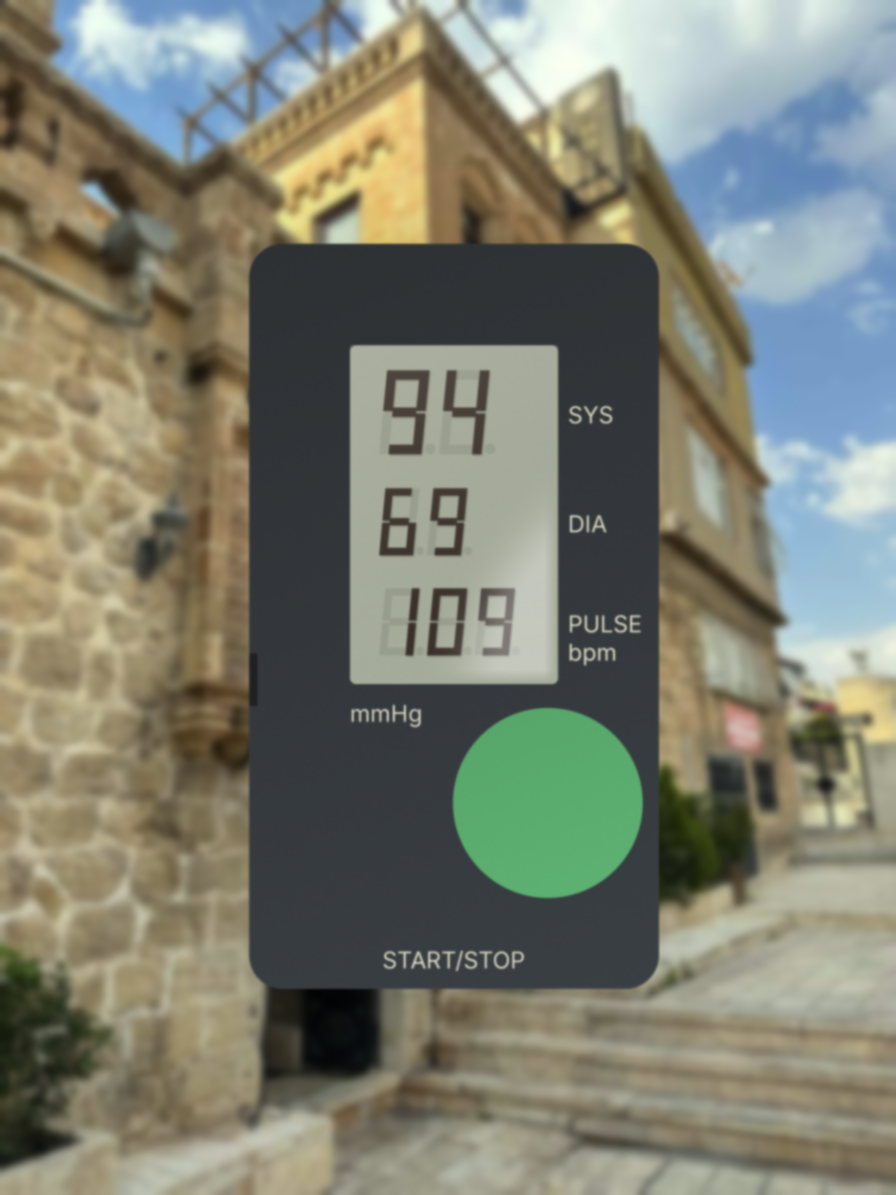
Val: 94 mmHg
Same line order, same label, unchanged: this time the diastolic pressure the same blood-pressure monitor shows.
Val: 69 mmHg
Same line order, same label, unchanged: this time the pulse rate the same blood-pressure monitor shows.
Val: 109 bpm
